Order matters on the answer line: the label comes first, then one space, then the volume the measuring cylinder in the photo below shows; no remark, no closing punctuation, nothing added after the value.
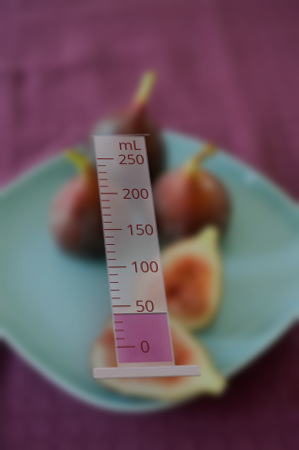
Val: 40 mL
